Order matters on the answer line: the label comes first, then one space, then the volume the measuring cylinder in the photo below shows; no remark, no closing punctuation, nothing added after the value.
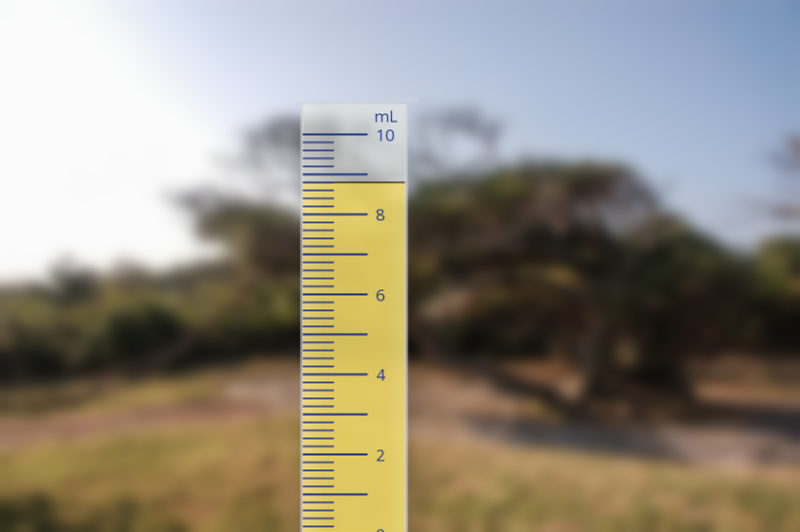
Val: 8.8 mL
